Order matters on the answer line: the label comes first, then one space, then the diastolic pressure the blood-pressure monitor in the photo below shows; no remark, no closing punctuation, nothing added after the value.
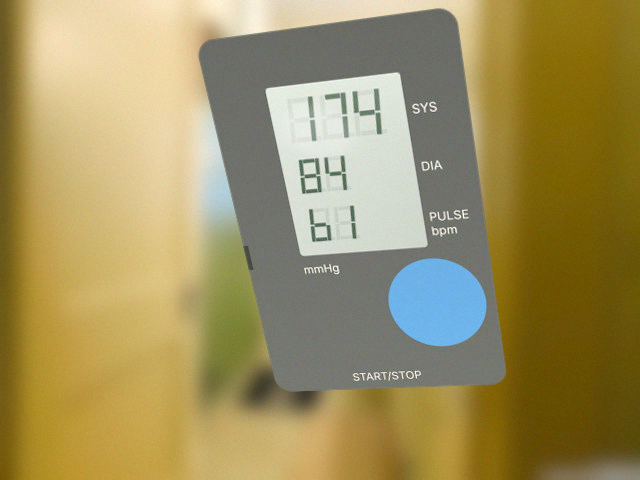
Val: 84 mmHg
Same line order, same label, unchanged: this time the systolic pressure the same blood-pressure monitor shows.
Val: 174 mmHg
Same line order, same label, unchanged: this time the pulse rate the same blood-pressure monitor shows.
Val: 61 bpm
